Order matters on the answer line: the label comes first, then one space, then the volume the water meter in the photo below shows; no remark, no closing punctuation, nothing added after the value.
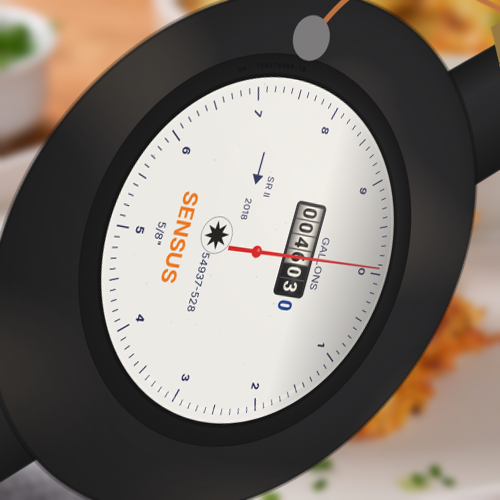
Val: 46029.9 gal
